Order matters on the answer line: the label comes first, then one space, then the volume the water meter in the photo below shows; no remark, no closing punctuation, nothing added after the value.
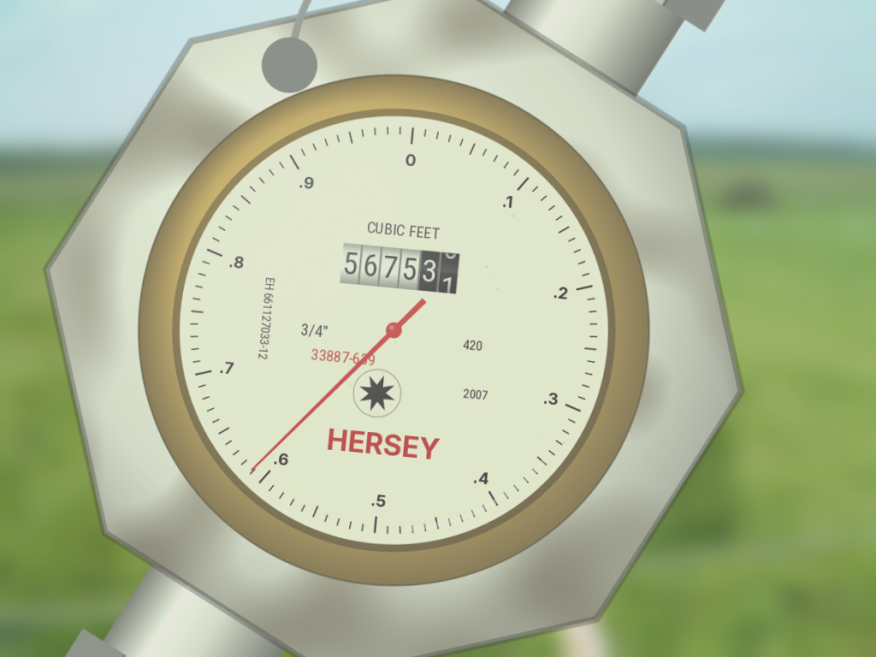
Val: 567530.61 ft³
